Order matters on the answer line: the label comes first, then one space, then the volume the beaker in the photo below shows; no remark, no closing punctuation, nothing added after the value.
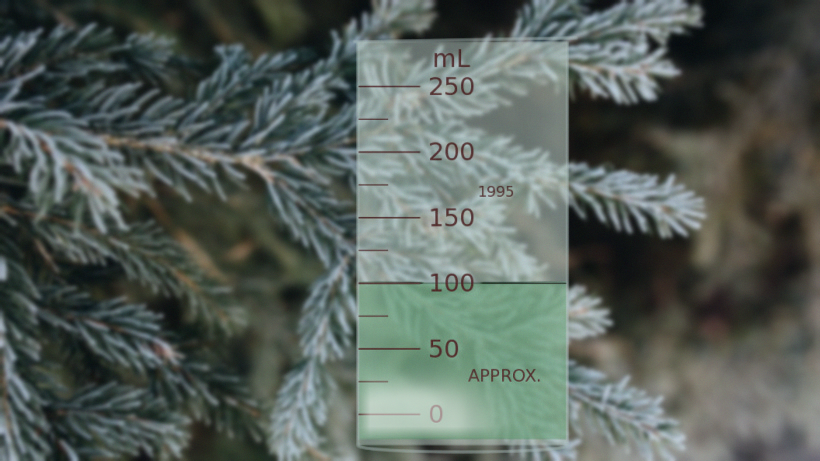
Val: 100 mL
